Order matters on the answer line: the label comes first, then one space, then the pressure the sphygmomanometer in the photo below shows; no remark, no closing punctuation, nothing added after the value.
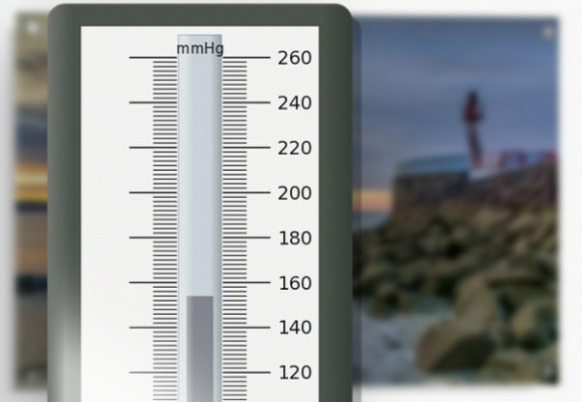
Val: 154 mmHg
